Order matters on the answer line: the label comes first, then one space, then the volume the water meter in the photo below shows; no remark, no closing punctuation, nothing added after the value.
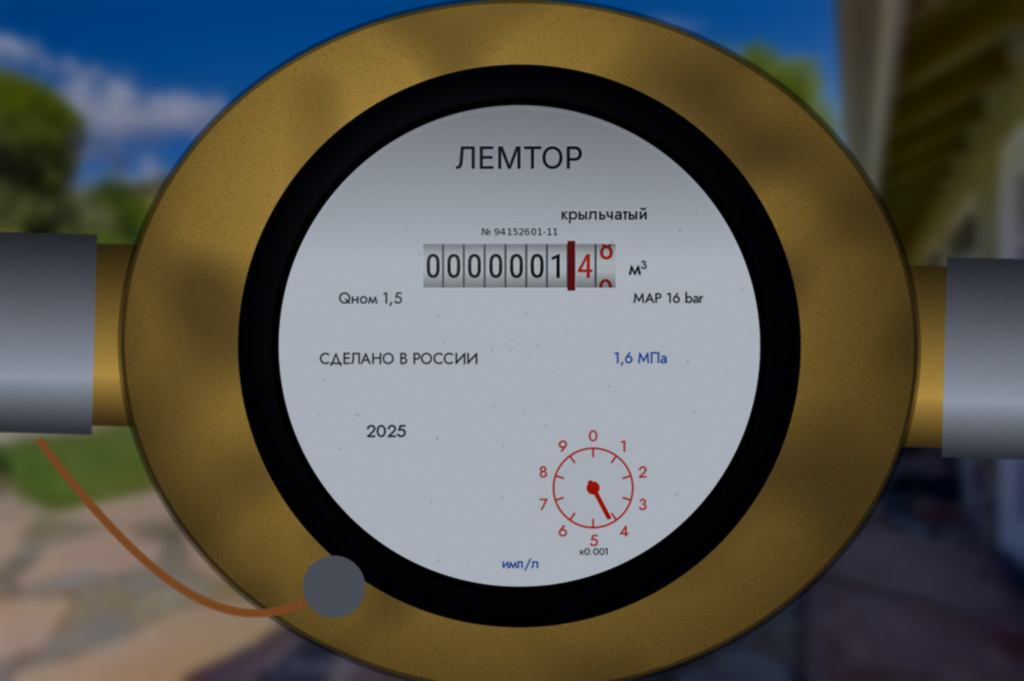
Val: 1.484 m³
